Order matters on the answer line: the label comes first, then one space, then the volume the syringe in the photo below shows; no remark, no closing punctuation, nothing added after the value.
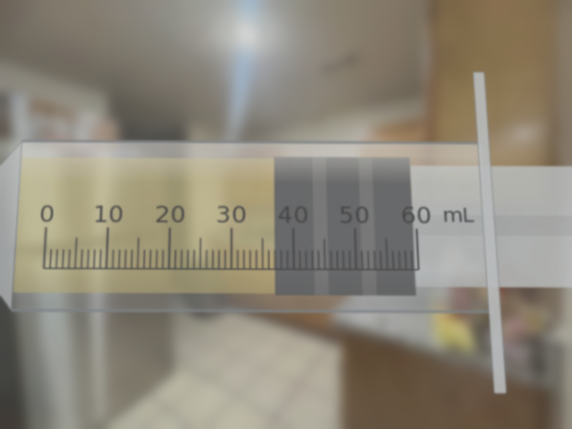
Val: 37 mL
